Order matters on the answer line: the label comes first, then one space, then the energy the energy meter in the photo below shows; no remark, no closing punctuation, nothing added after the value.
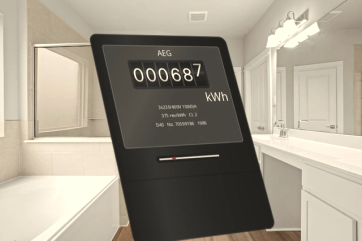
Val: 687 kWh
